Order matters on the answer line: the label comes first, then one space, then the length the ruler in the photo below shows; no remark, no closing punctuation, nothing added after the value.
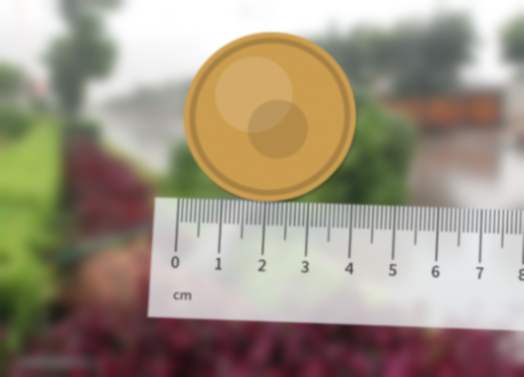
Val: 4 cm
